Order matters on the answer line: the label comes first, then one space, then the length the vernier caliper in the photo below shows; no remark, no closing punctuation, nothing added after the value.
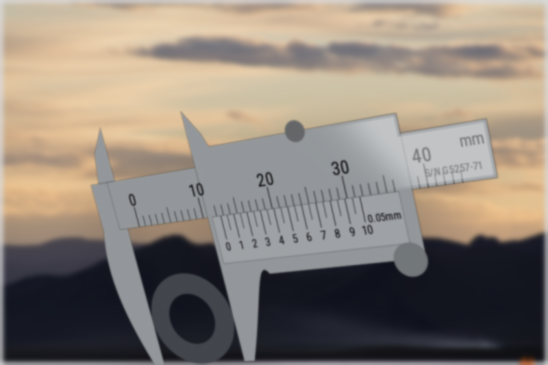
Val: 12.6 mm
